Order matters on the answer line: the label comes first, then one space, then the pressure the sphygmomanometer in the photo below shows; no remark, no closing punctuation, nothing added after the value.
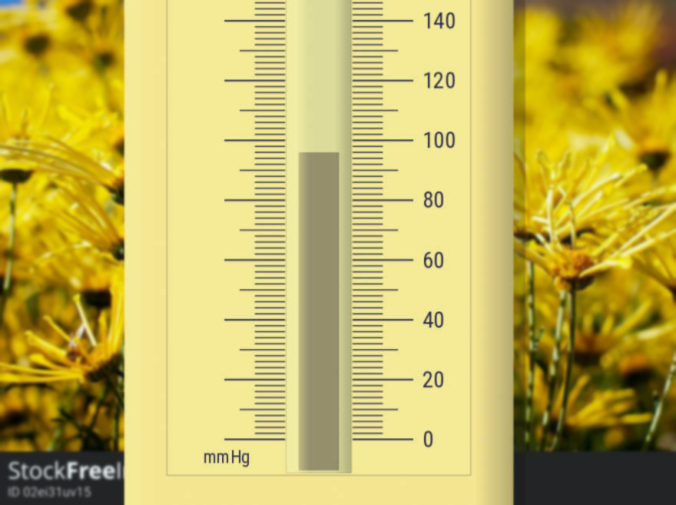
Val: 96 mmHg
